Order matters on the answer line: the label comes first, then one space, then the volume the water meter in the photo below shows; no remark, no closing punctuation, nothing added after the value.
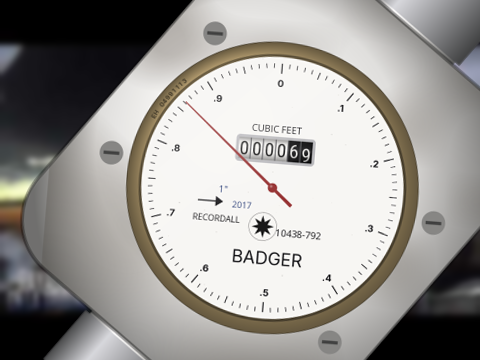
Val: 68.86 ft³
